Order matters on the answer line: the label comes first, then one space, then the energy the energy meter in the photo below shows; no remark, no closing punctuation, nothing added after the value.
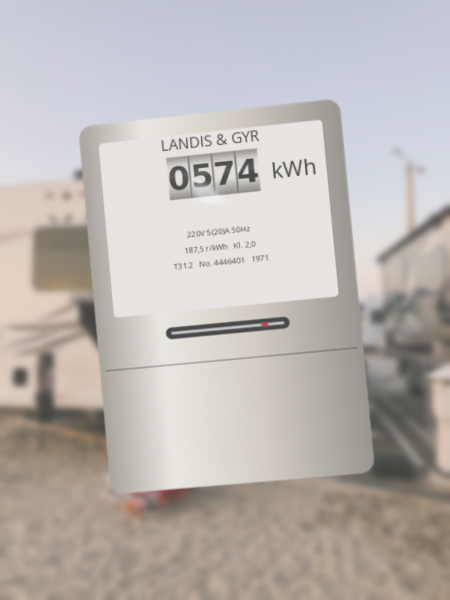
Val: 574 kWh
